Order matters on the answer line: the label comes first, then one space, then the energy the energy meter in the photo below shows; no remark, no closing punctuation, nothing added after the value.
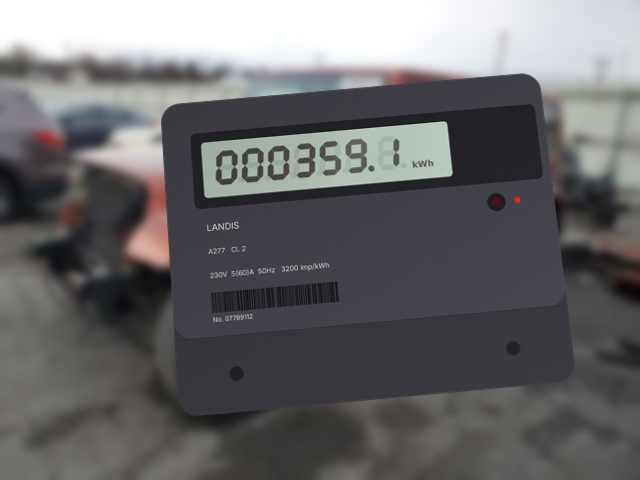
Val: 359.1 kWh
